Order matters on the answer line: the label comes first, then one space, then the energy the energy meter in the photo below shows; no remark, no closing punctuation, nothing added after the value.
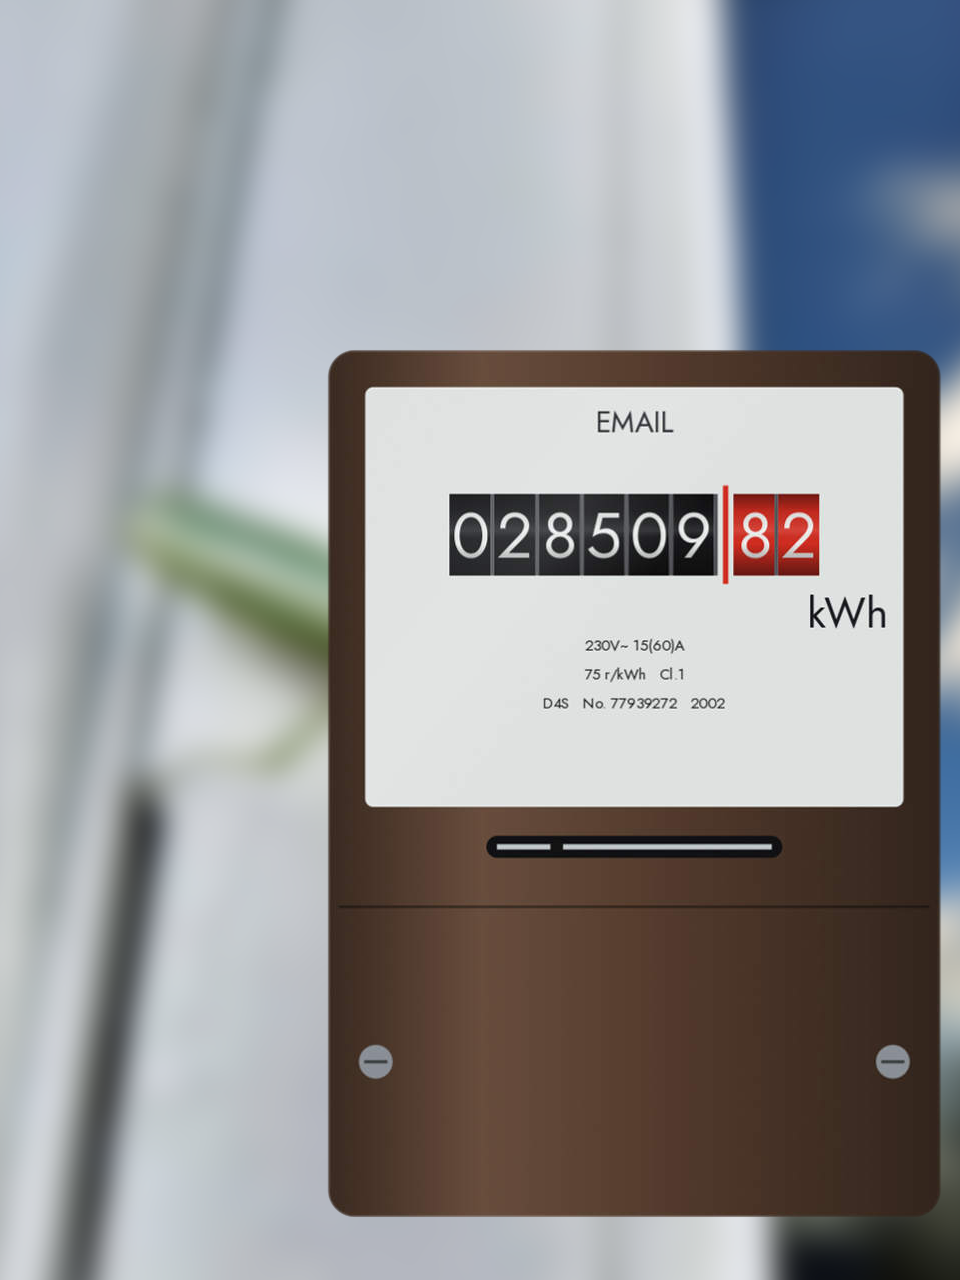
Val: 28509.82 kWh
